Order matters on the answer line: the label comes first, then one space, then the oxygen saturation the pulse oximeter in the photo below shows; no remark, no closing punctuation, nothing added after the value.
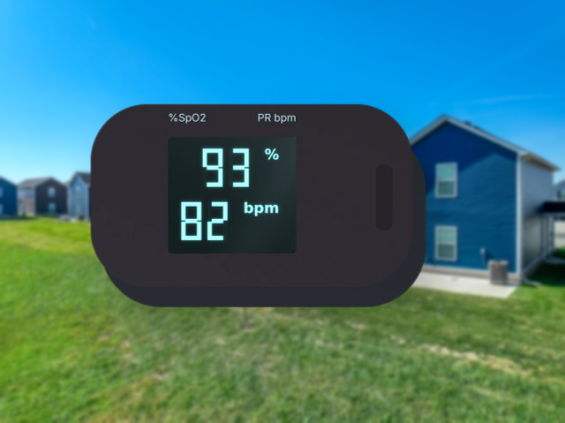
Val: 93 %
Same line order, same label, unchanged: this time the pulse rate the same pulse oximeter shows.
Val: 82 bpm
